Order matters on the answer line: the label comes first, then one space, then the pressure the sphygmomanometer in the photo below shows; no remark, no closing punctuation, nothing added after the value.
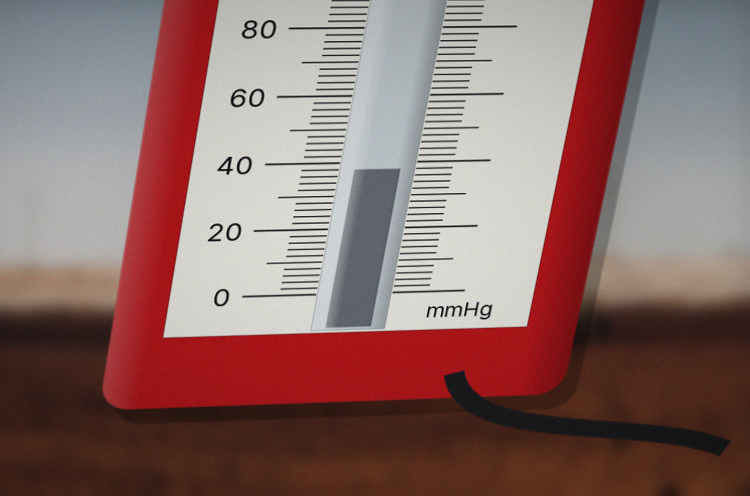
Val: 38 mmHg
